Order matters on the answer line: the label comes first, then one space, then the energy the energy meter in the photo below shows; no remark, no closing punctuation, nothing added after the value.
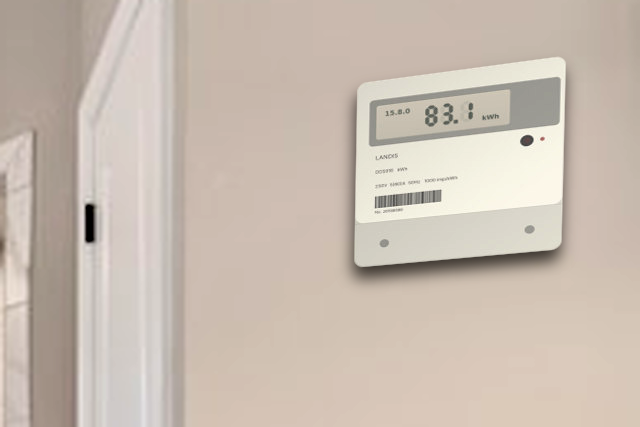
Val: 83.1 kWh
